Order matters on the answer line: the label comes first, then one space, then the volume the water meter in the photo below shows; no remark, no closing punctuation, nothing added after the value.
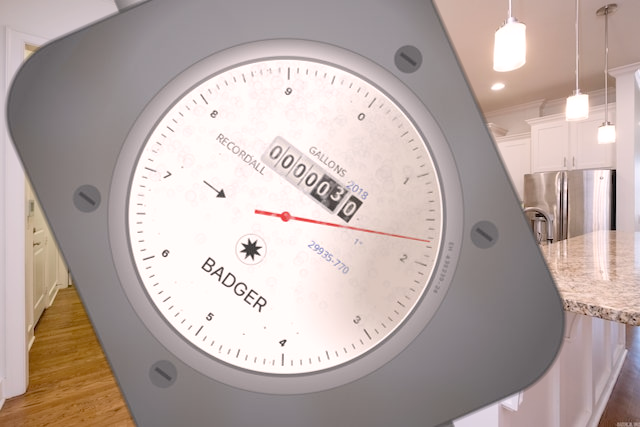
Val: 31.7 gal
